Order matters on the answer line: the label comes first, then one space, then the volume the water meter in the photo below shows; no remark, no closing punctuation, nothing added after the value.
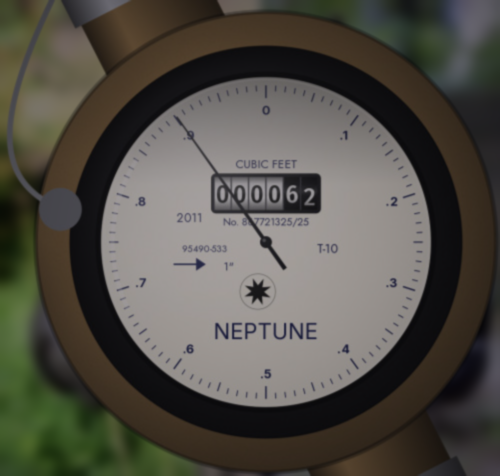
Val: 61.90 ft³
